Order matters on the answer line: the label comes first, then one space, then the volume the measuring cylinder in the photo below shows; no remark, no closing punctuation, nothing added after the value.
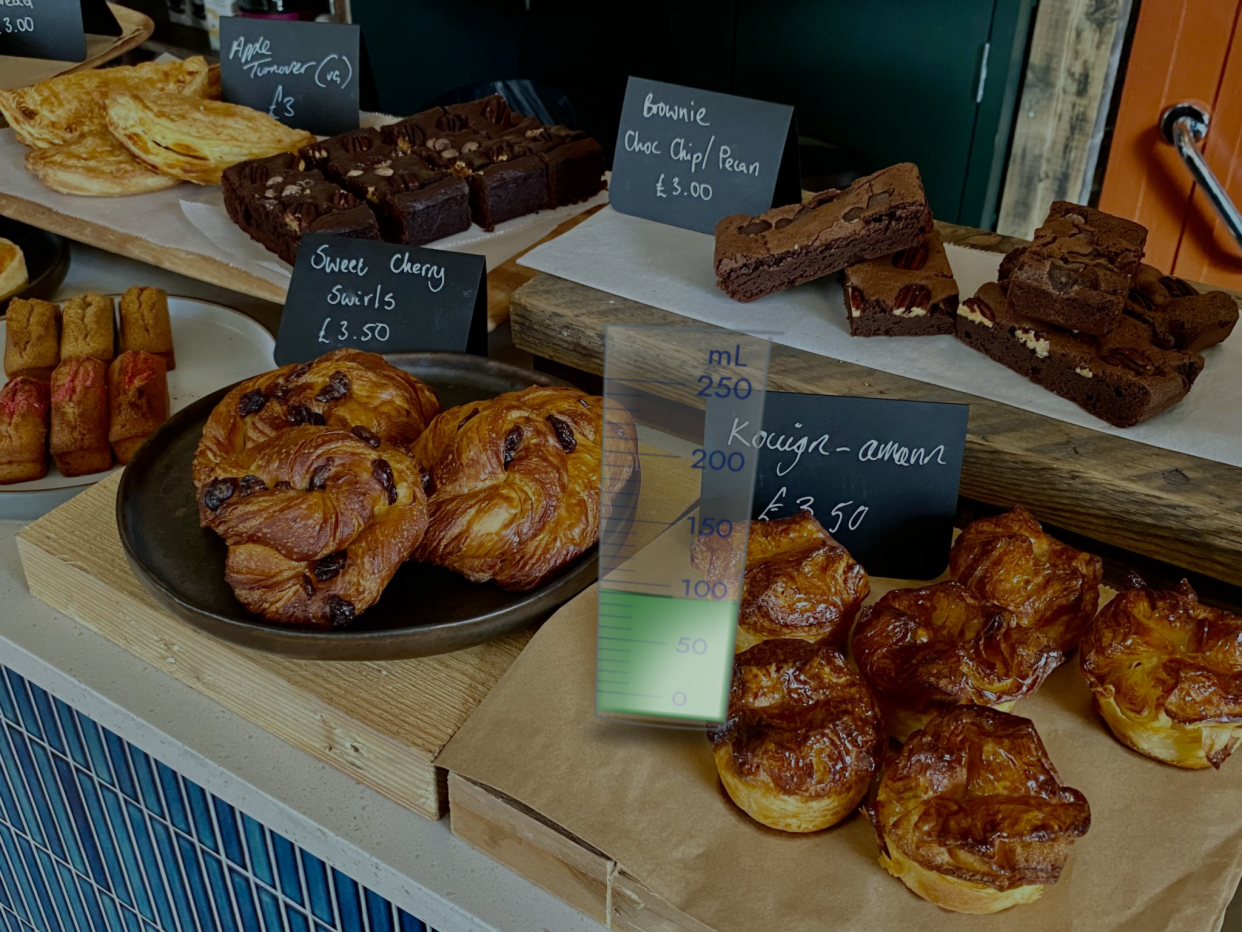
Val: 90 mL
